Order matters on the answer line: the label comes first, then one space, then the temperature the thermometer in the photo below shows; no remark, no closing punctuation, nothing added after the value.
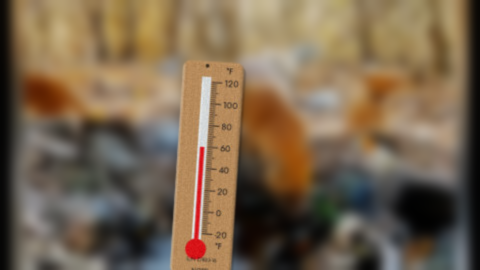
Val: 60 °F
